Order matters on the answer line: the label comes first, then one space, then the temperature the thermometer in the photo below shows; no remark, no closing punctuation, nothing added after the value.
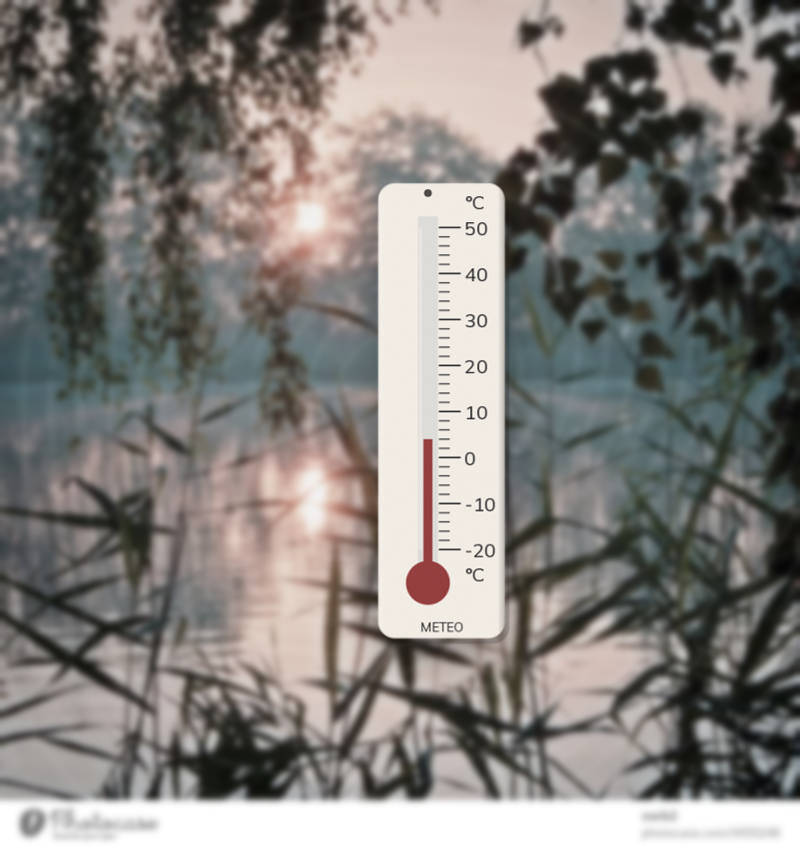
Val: 4 °C
